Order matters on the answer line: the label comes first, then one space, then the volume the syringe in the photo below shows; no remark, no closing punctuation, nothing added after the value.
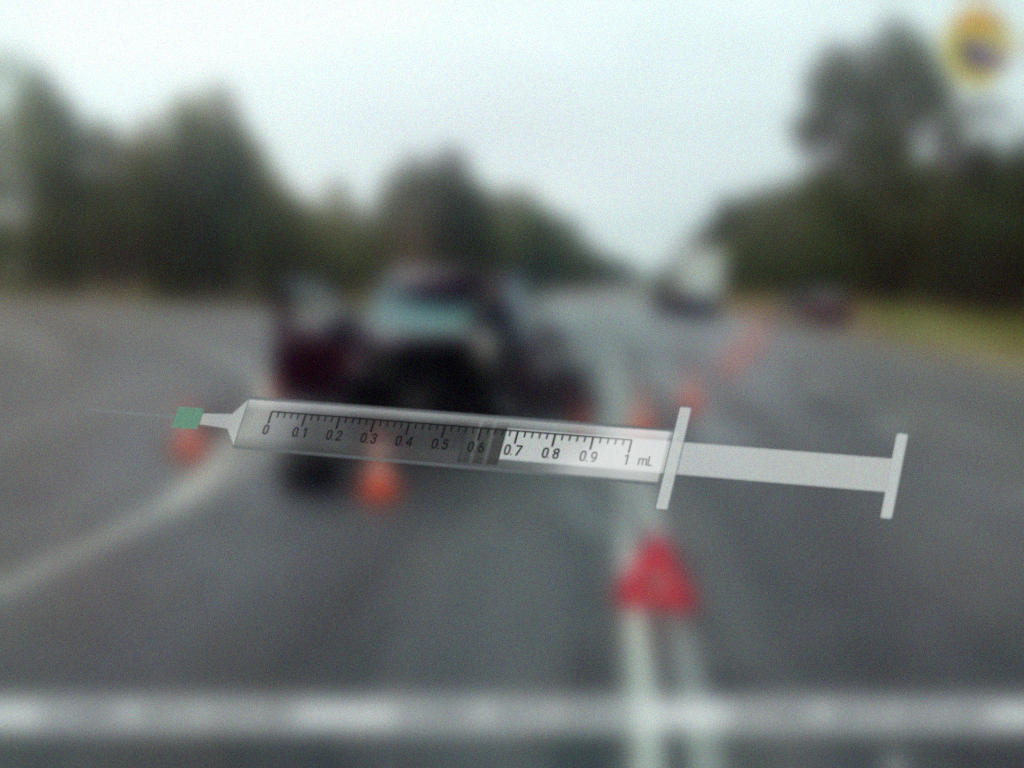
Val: 0.56 mL
